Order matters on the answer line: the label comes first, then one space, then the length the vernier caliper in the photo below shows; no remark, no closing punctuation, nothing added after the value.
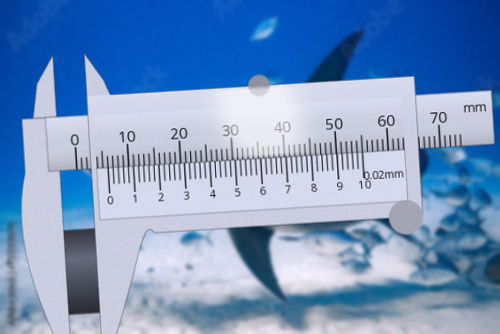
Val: 6.0 mm
